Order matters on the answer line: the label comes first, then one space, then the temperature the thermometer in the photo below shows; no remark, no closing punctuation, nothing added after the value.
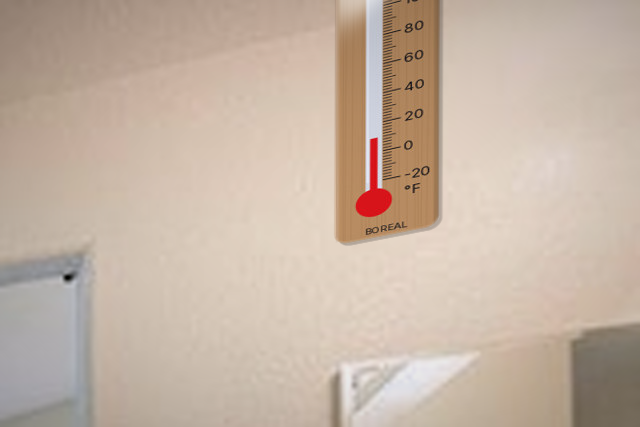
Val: 10 °F
